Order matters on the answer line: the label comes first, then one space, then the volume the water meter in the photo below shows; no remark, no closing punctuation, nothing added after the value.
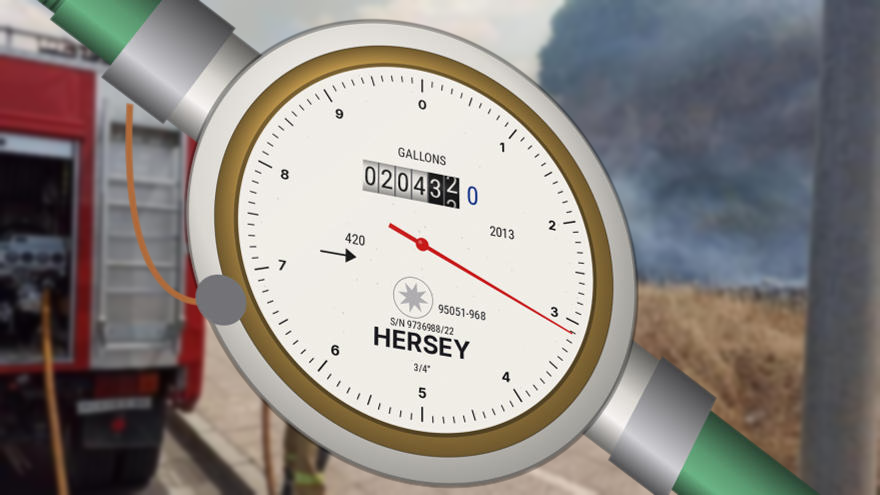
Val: 204323.1 gal
